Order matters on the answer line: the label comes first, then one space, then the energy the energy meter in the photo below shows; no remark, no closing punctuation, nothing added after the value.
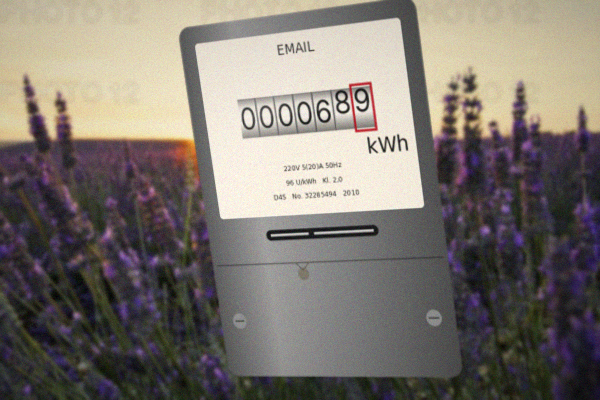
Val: 68.9 kWh
